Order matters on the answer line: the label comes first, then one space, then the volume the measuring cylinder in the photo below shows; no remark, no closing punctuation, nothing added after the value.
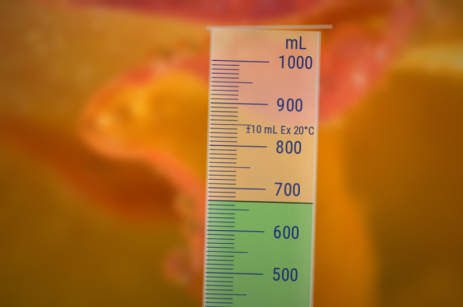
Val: 670 mL
